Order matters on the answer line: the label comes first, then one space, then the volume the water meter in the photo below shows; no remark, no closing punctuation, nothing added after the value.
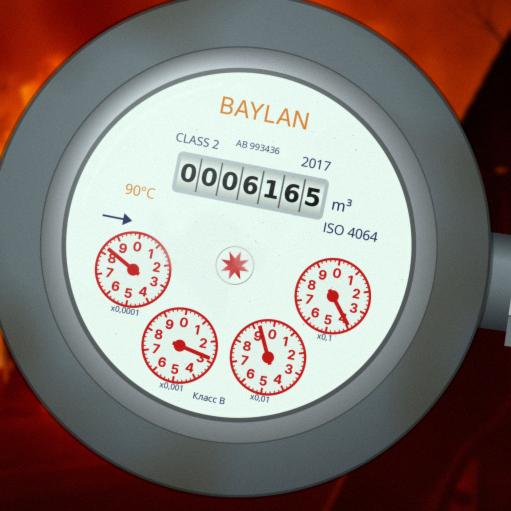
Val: 6165.3928 m³
